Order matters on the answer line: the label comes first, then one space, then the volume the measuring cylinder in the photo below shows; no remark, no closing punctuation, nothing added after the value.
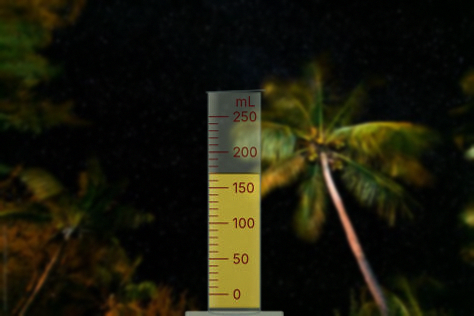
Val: 170 mL
